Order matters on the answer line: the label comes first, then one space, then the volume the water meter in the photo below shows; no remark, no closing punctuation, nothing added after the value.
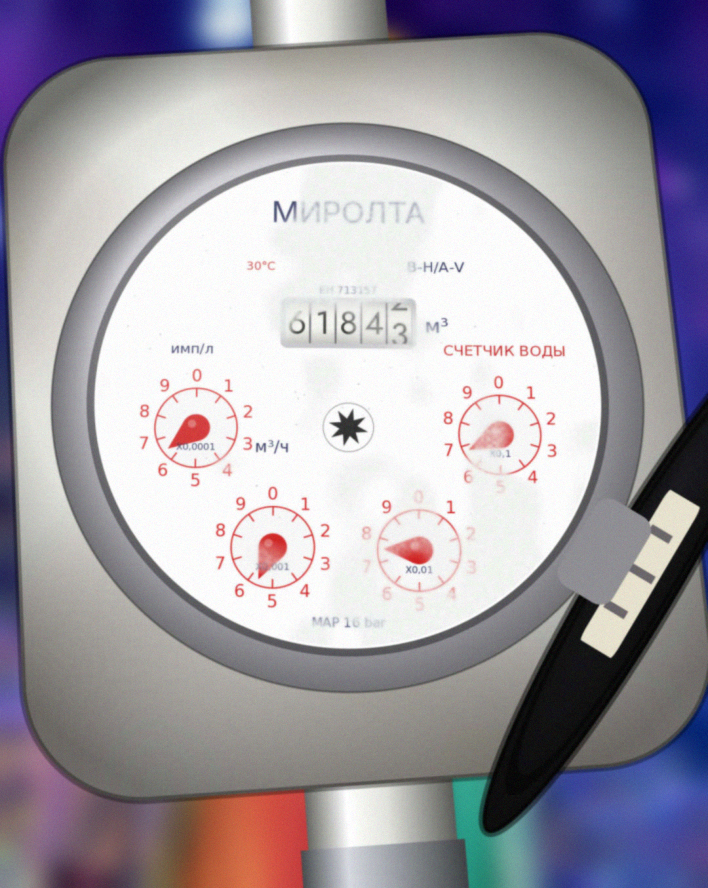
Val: 61842.6756 m³
